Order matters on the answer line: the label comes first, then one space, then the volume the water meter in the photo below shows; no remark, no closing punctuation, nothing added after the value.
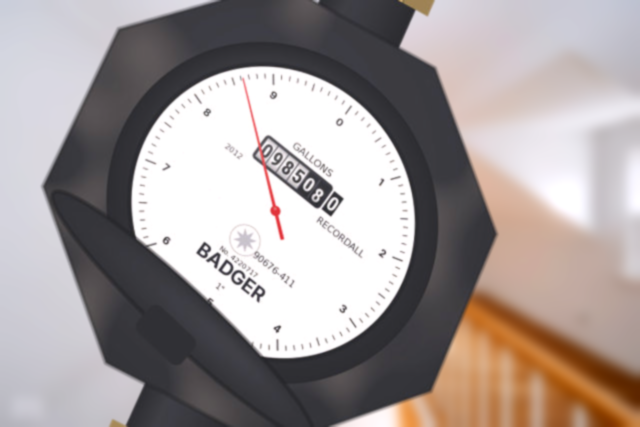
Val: 985078.6 gal
